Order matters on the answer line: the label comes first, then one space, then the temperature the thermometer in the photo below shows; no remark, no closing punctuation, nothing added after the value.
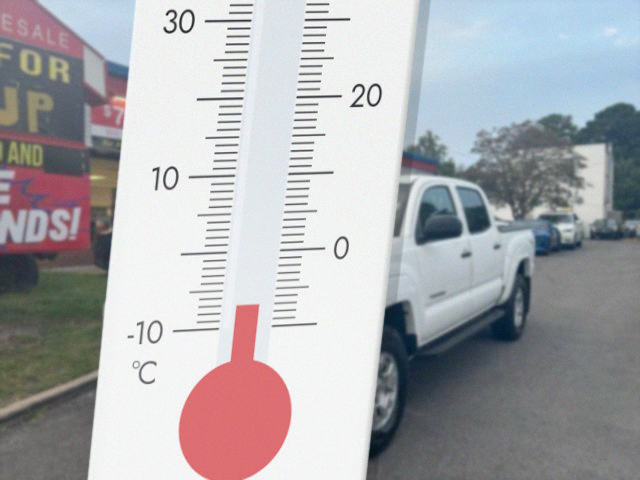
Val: -7 °C
